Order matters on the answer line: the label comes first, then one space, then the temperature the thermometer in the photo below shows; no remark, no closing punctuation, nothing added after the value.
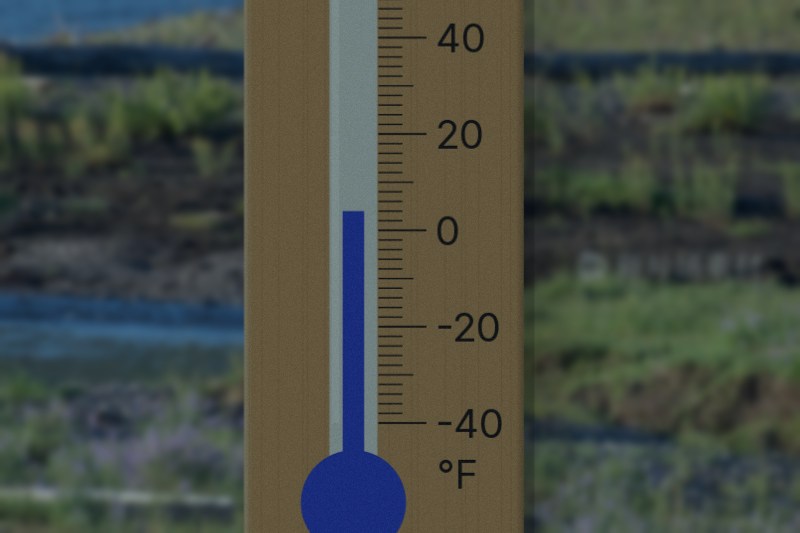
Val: 4 °F
